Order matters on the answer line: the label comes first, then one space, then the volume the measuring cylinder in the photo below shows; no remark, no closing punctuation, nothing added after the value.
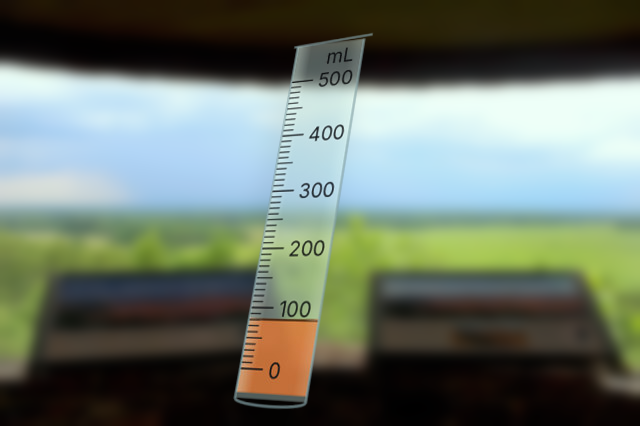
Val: 80 mL
